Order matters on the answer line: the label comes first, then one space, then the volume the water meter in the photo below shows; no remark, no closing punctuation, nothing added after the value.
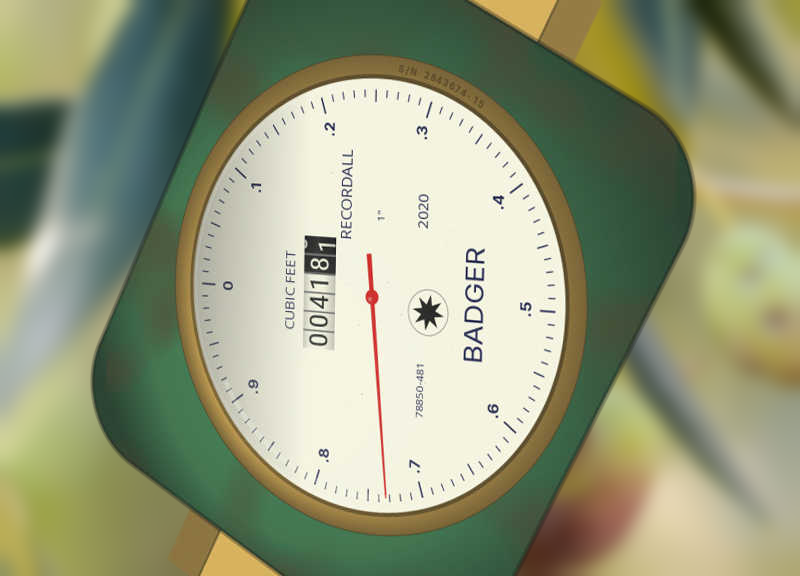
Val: 4180.73 ft³
